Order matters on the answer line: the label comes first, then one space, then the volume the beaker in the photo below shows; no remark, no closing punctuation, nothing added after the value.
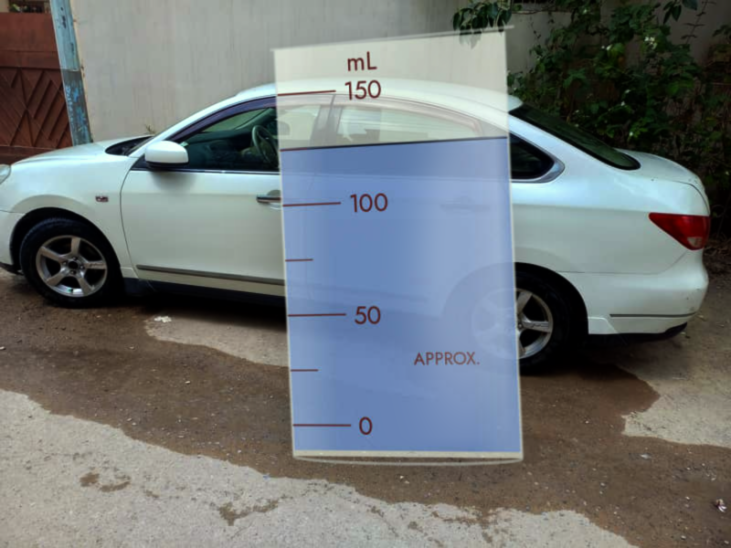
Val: 125 mL
